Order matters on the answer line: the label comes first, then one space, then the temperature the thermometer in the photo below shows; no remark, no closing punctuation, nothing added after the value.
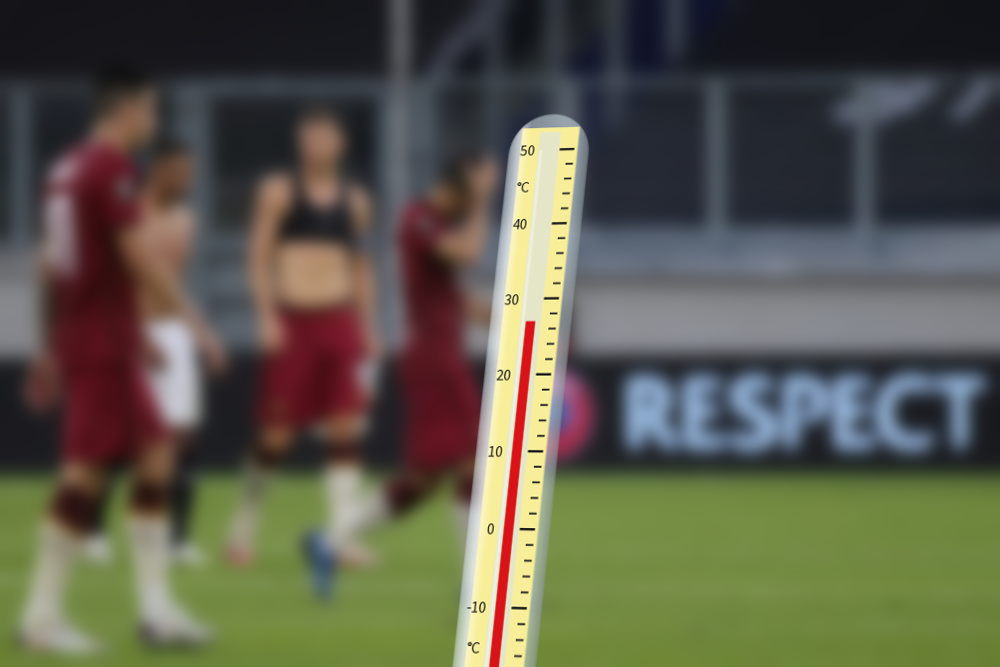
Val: 27 °C
